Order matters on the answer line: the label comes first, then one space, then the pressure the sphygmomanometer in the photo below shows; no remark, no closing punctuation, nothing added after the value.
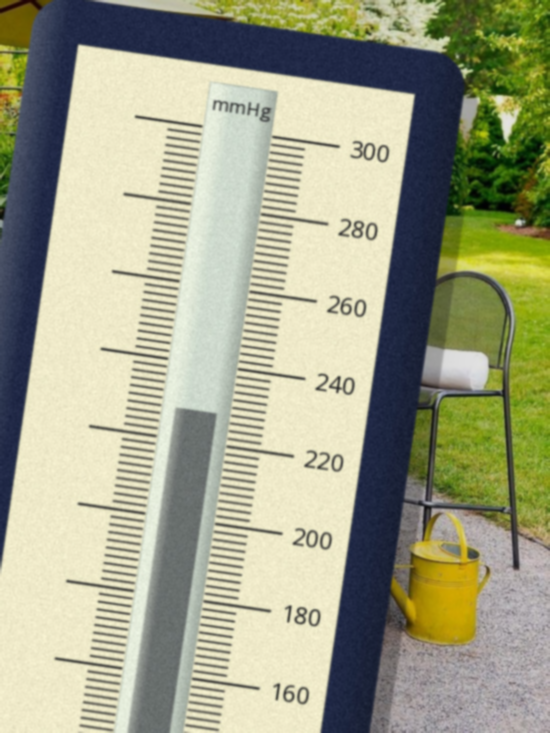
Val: 228 mmHg
